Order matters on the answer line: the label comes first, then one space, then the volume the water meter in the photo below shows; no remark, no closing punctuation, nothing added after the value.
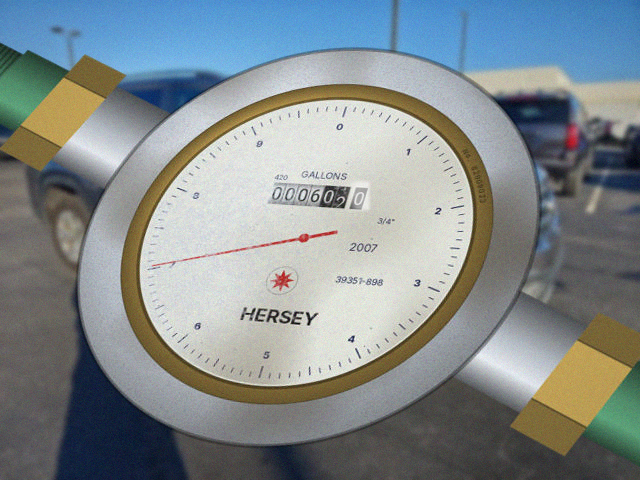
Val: 6017.0 gal
